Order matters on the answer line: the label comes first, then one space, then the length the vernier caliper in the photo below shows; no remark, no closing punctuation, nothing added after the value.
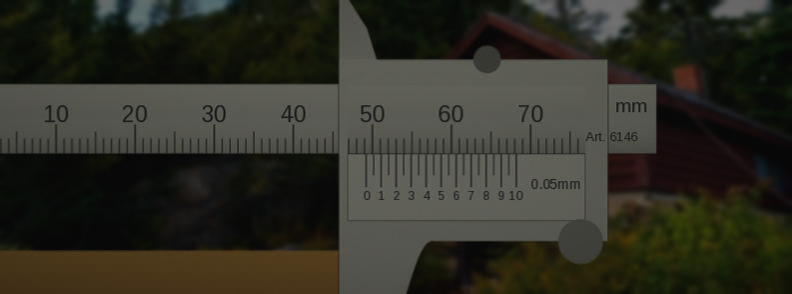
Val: 49.2 mm
